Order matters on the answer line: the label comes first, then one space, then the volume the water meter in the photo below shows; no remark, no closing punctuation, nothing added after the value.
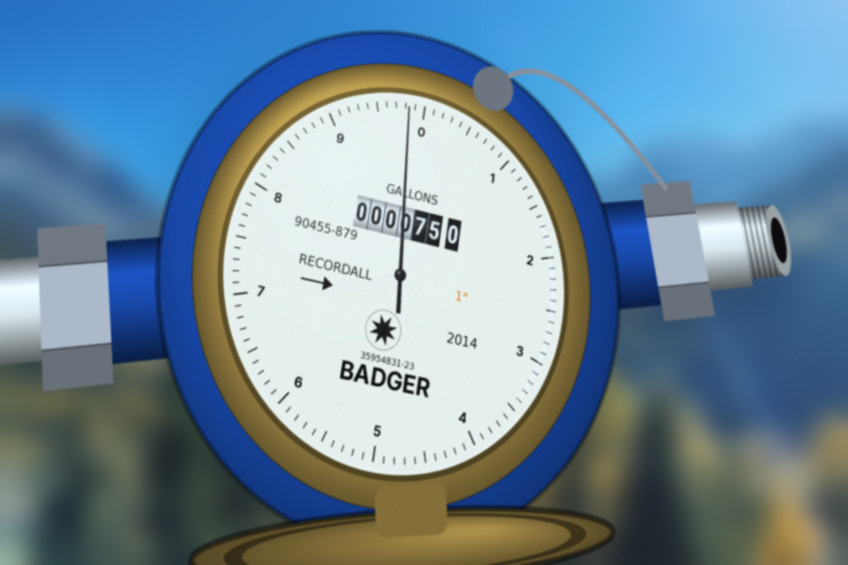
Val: 749.8 gal
